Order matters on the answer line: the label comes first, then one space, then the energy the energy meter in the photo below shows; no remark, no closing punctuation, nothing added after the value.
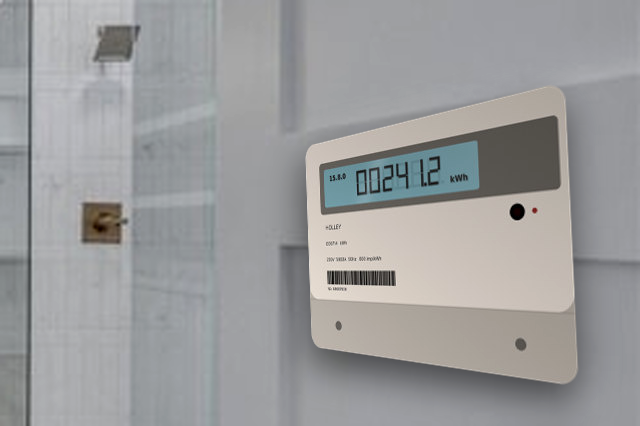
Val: 241.2 kWh
